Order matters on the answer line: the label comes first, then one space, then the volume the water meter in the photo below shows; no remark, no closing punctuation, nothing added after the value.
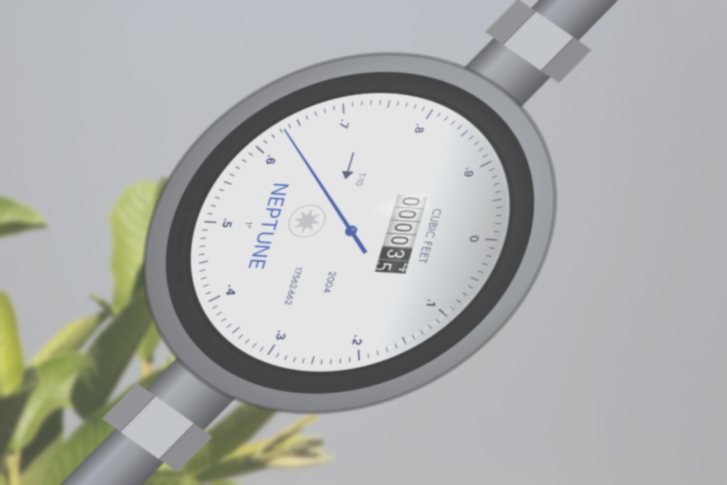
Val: 34.63 ft³
